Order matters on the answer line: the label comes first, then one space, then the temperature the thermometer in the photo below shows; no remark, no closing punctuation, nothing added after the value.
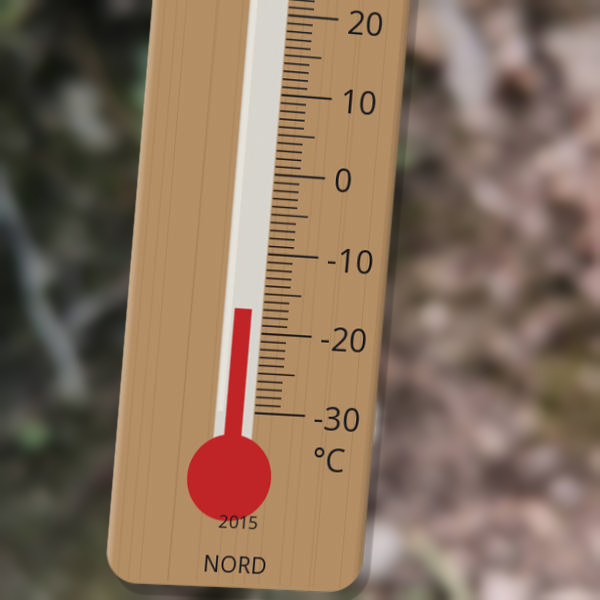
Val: -17 °C
